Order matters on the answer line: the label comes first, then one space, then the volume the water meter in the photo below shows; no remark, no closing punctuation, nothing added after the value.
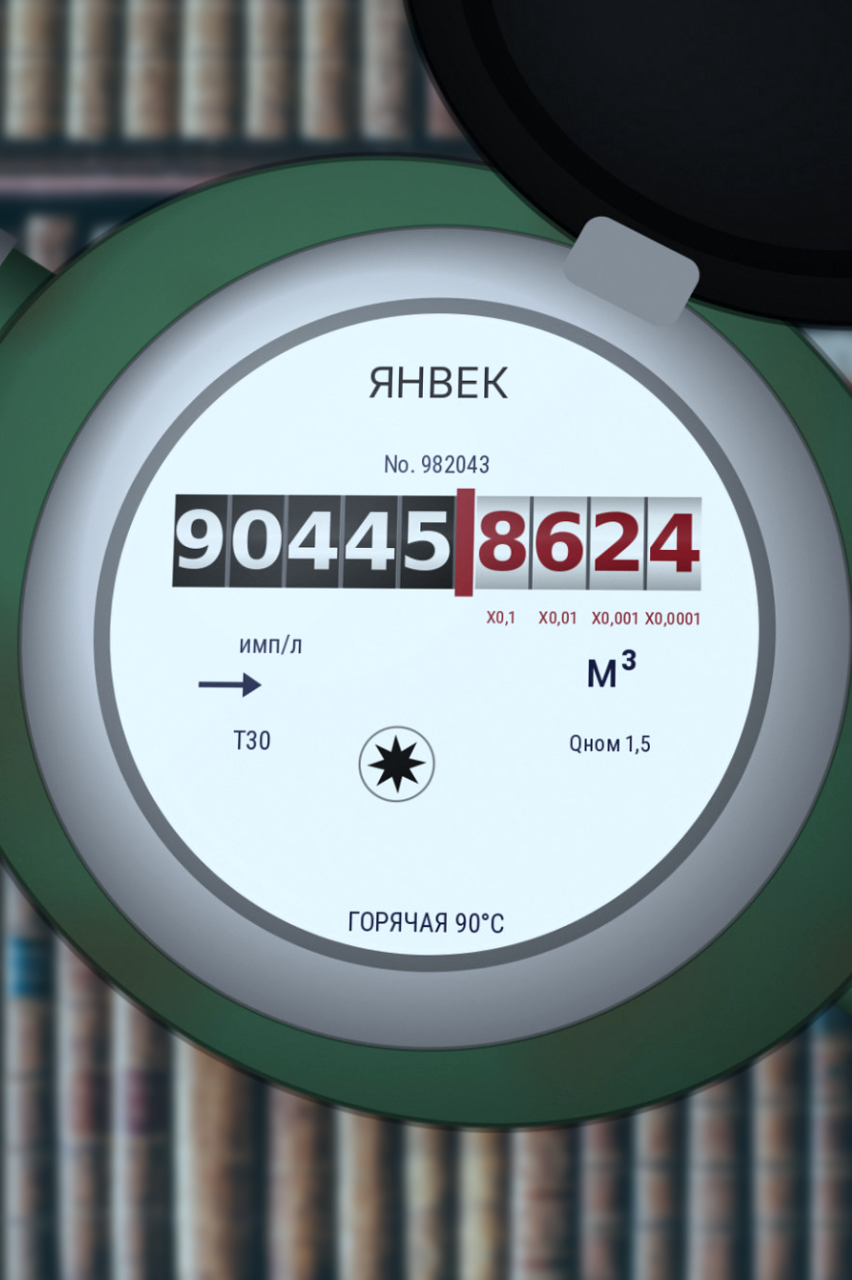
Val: 90445.8624 m³
